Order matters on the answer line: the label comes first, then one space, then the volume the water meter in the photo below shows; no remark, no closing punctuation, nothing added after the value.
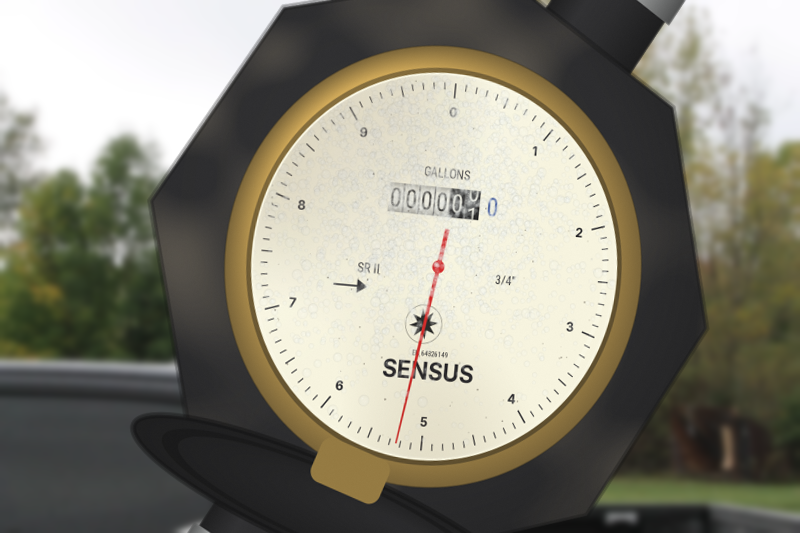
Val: 5.2 gal
